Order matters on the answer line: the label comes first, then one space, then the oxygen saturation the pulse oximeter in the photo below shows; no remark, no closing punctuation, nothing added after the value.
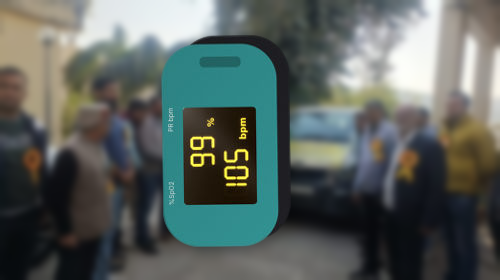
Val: 99 %
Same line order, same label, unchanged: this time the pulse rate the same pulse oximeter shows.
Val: 105 bpm
